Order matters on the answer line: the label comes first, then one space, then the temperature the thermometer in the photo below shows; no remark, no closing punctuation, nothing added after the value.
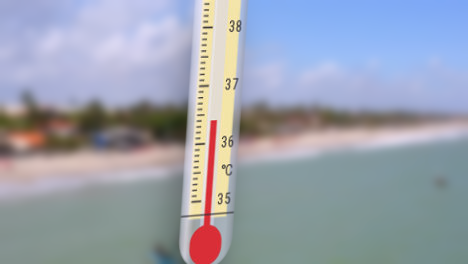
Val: 36.4 °C
